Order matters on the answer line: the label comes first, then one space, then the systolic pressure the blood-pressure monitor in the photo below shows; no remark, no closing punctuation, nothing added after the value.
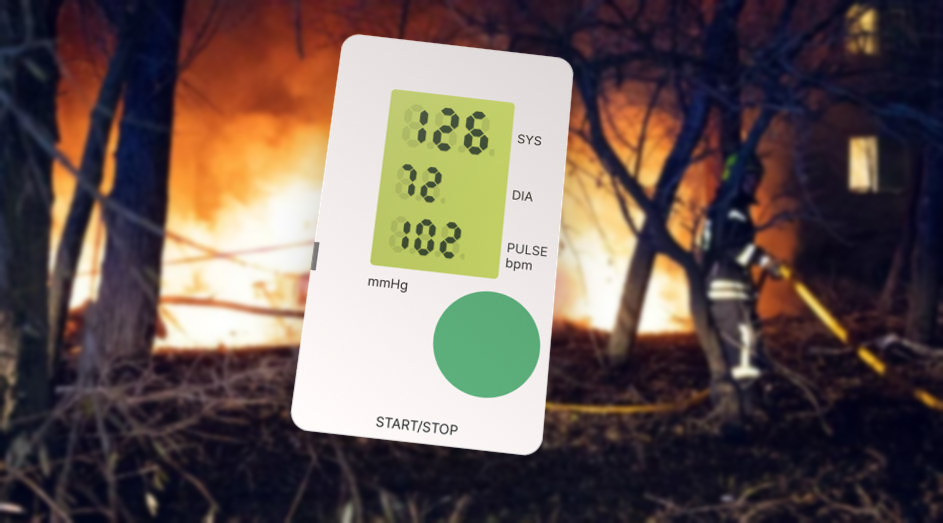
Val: 126 mmHg
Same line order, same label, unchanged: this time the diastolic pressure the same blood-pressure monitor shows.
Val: 72 mmHg
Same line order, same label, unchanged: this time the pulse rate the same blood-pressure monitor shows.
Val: 102 bpm
